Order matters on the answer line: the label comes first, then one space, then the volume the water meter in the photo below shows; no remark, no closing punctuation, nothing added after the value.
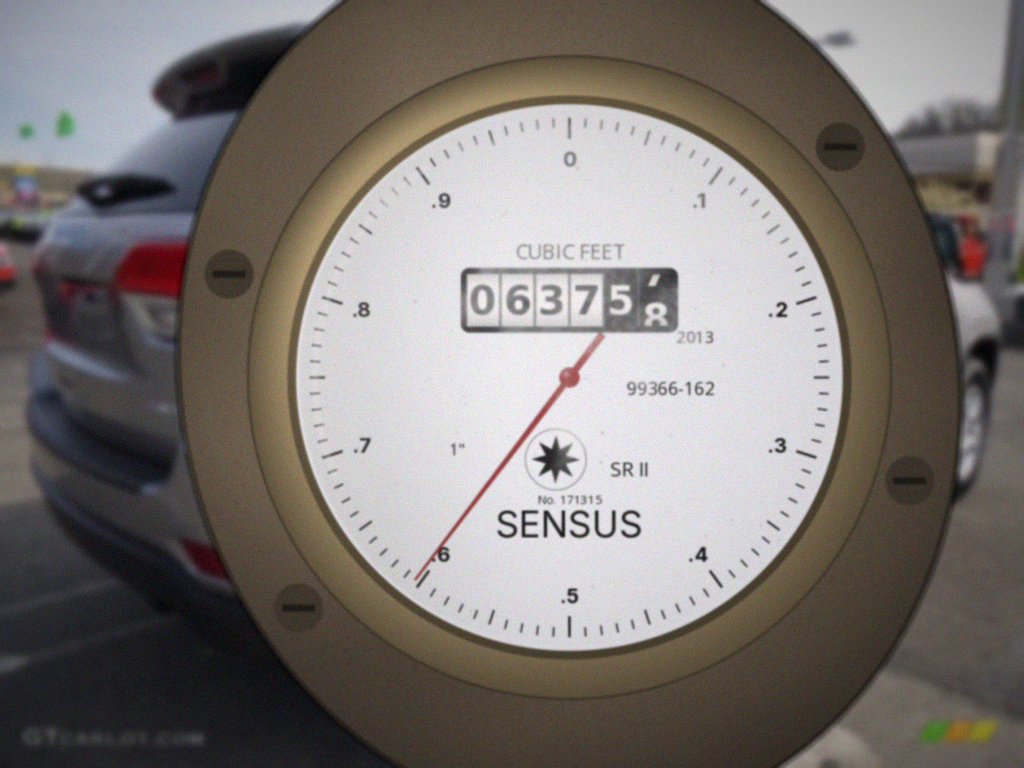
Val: 63757.60 ft³
